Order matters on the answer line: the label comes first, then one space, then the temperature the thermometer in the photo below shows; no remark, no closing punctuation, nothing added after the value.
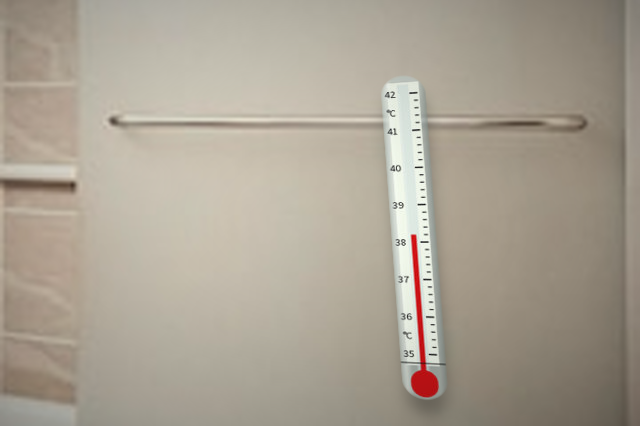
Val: 38.2 °C
